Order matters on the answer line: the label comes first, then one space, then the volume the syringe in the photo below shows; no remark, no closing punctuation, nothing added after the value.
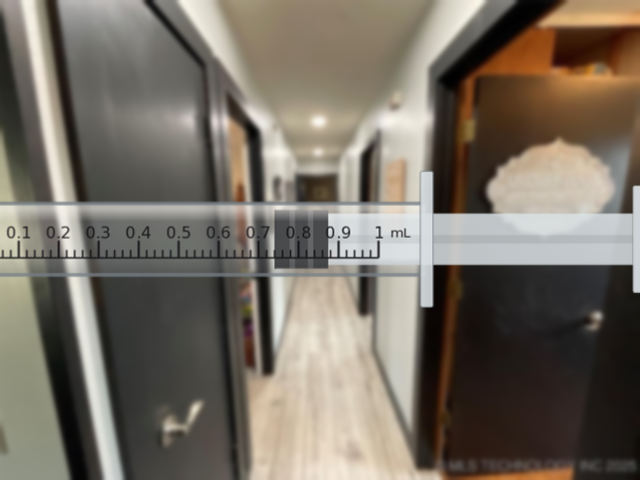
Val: 0.74 mL
